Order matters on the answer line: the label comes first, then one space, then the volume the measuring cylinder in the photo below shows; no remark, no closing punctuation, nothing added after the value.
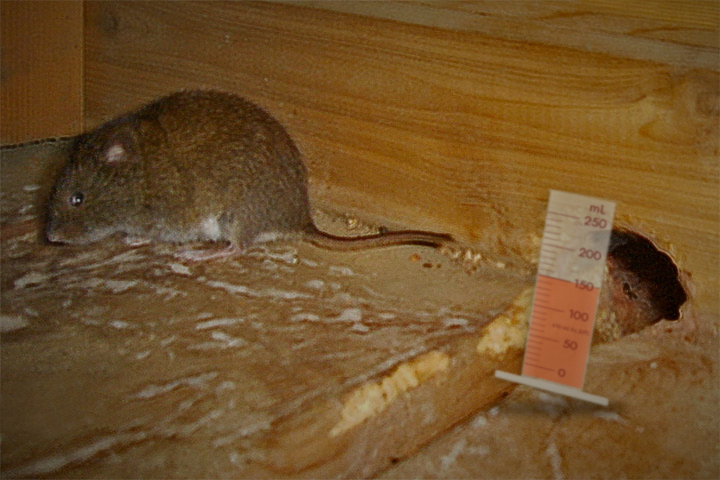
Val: 150 mL
